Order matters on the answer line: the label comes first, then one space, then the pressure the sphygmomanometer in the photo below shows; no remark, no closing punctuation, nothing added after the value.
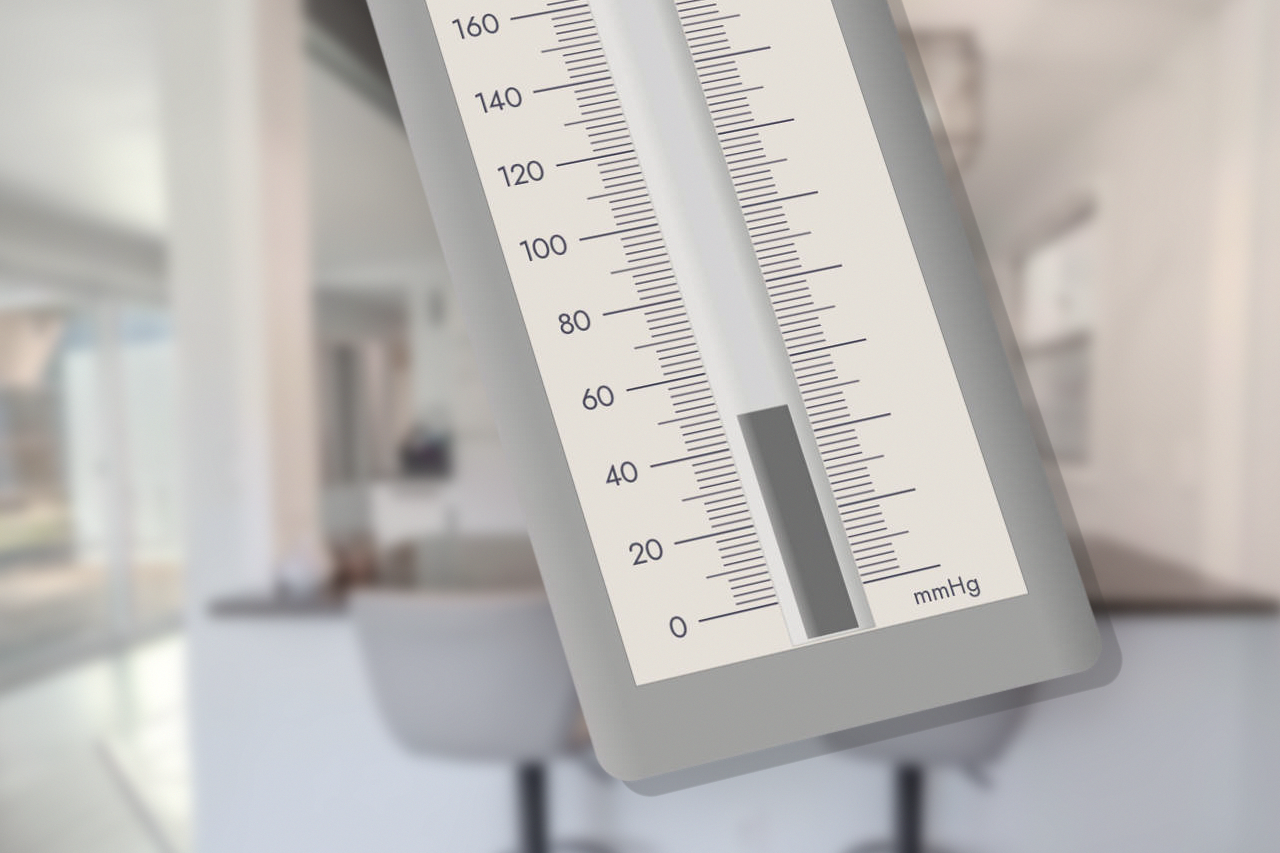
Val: 48 mmHg
